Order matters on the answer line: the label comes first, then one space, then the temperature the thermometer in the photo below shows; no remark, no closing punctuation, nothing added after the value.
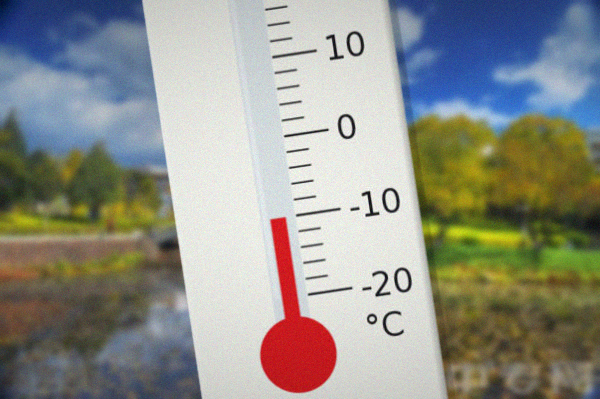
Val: -10 °C
